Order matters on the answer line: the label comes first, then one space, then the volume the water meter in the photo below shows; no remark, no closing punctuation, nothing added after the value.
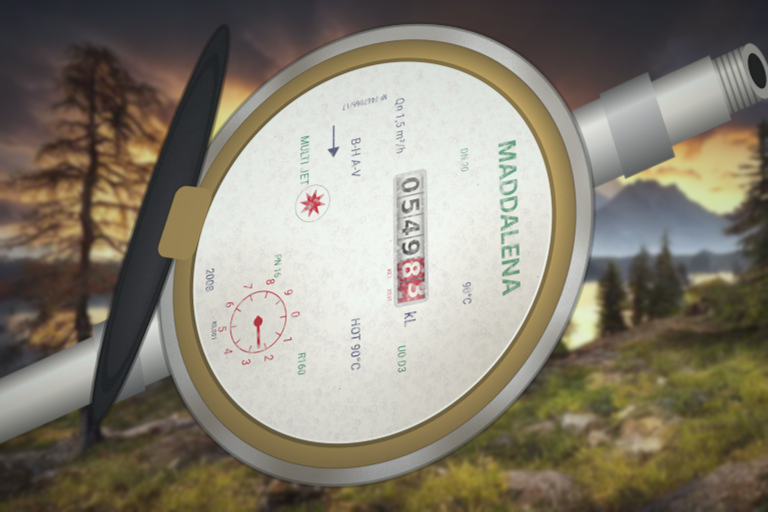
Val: 549.832 kL
